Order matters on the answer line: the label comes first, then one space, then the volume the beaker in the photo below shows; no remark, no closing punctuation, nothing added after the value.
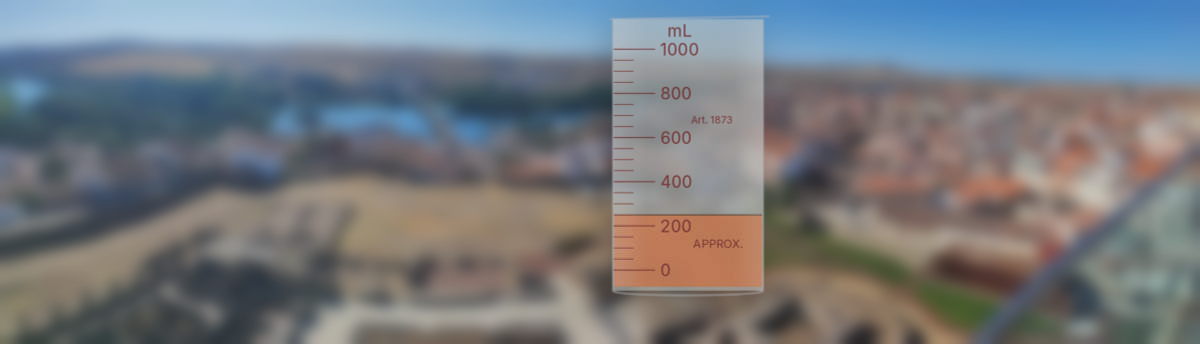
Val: 250 mL
